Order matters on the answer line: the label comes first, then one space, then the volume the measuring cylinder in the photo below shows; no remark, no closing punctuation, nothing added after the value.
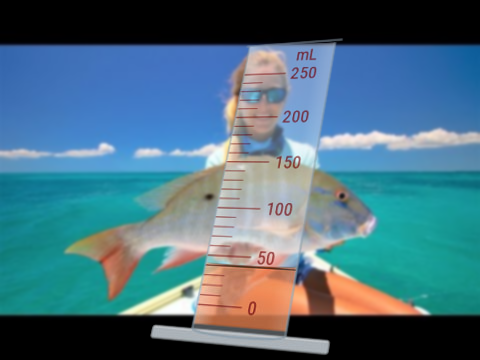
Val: 40 mL
